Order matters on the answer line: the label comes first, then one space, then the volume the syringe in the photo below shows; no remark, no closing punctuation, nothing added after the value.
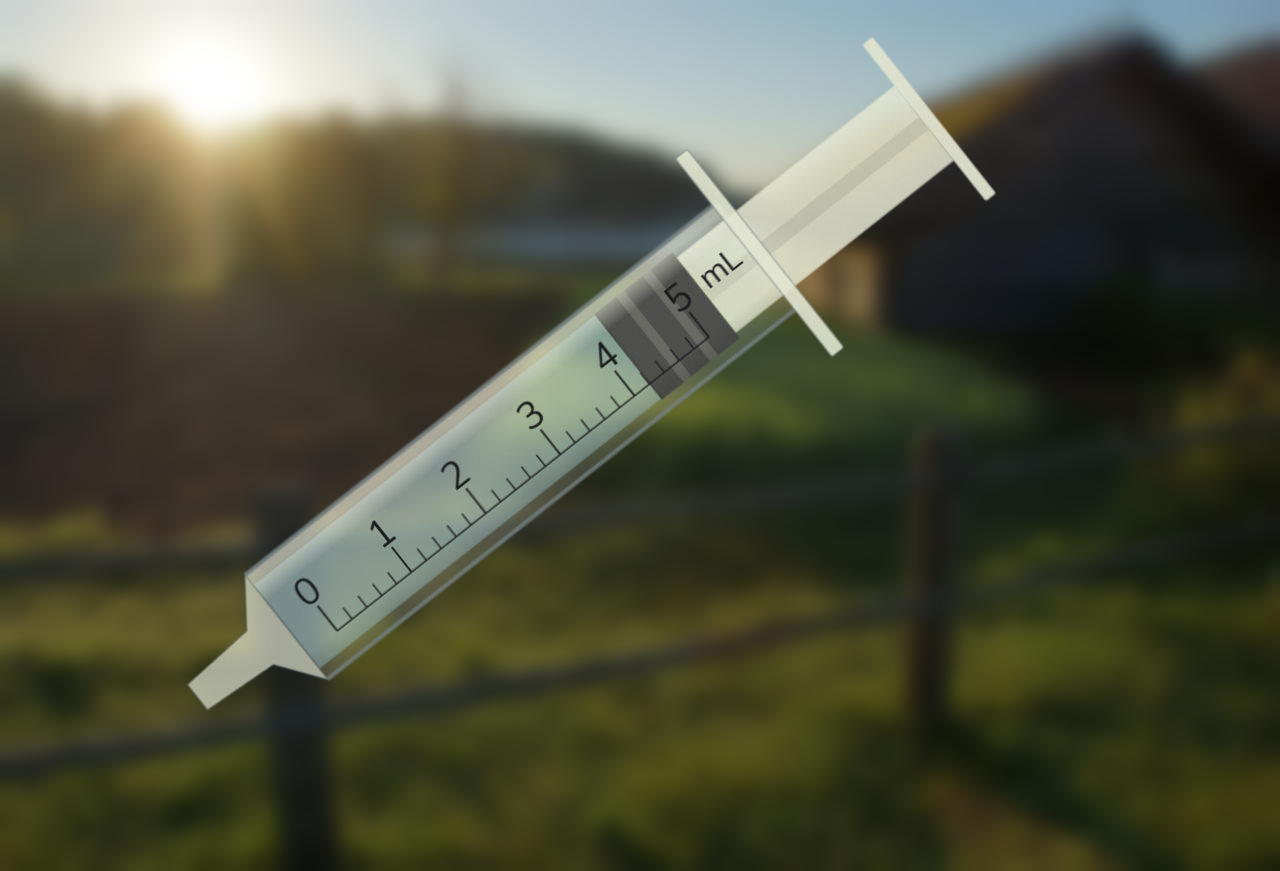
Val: 4.2 mL
